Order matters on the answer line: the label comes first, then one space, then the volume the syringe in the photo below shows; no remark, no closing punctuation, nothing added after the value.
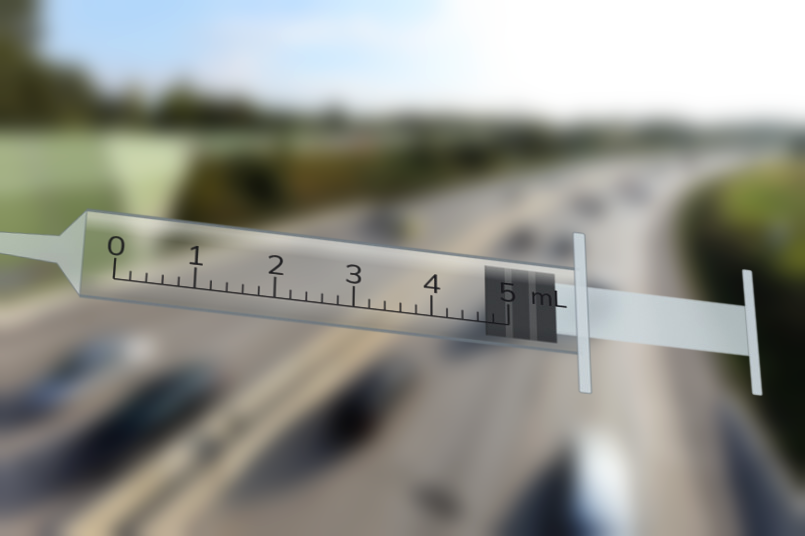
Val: 4.7 mL
